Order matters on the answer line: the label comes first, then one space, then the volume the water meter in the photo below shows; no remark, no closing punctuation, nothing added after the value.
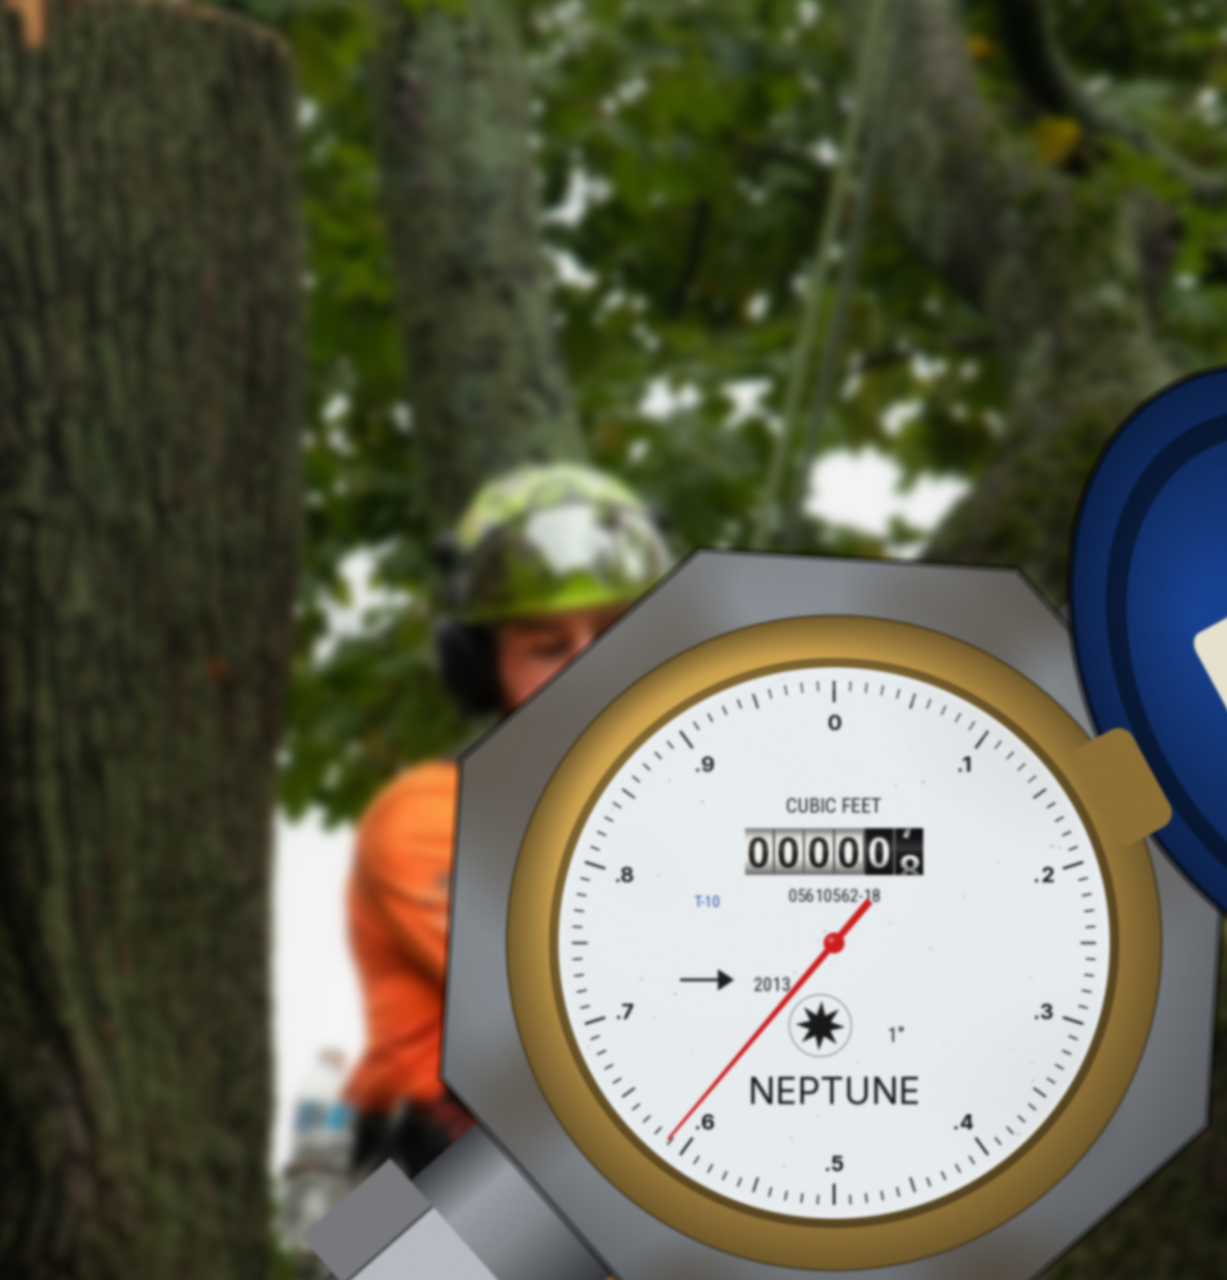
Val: 7.61 ft³
